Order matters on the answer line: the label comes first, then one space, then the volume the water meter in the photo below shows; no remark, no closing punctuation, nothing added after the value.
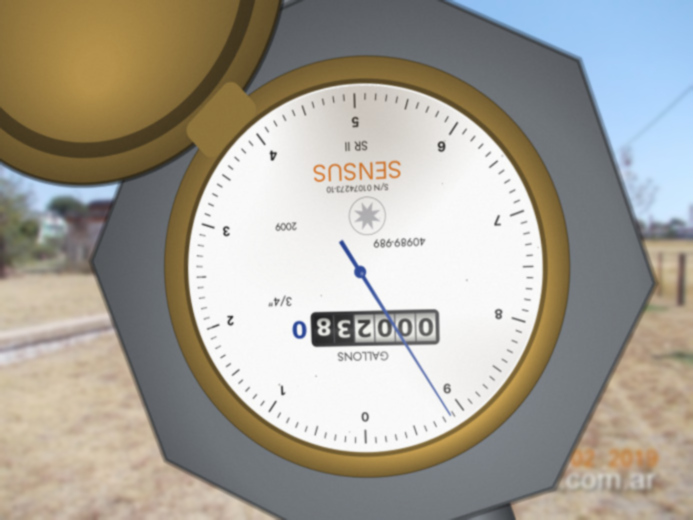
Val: 2379.1 gal
